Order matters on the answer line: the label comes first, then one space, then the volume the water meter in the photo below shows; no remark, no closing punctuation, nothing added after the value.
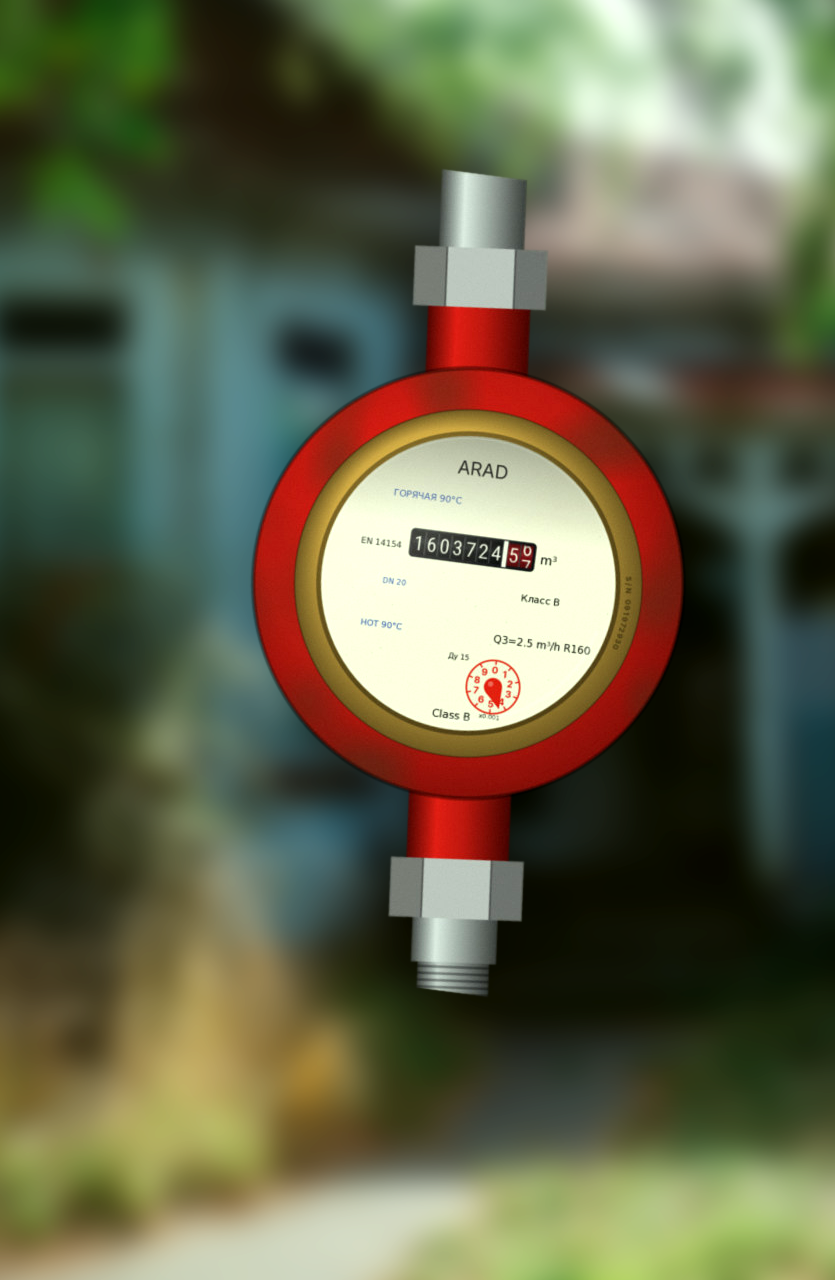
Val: 1603724.564 m³
